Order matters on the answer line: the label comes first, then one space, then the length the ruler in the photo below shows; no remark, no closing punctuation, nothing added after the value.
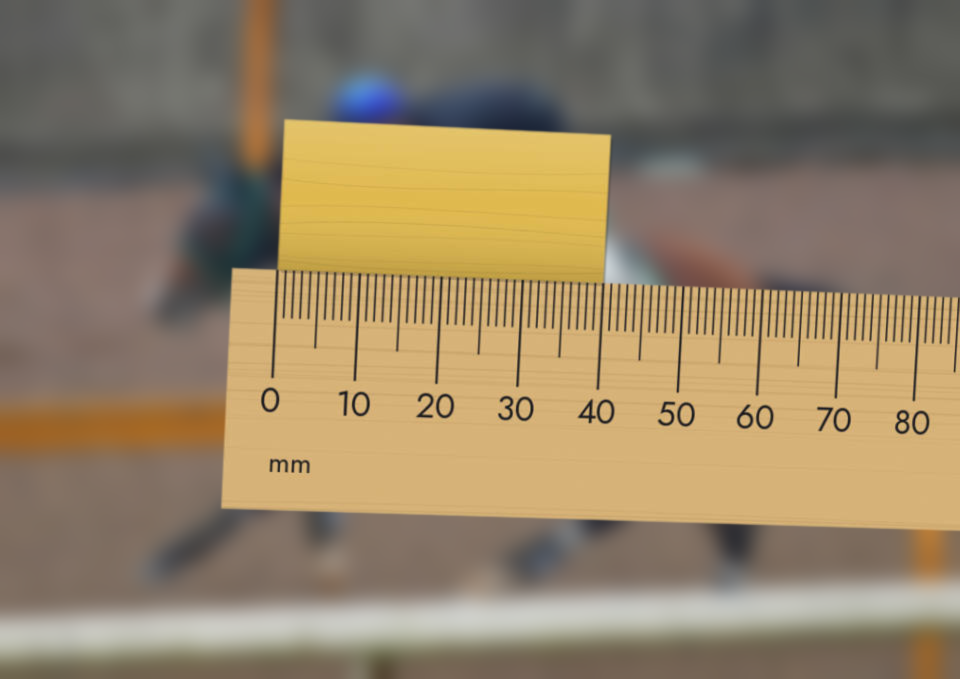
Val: 40 mm
